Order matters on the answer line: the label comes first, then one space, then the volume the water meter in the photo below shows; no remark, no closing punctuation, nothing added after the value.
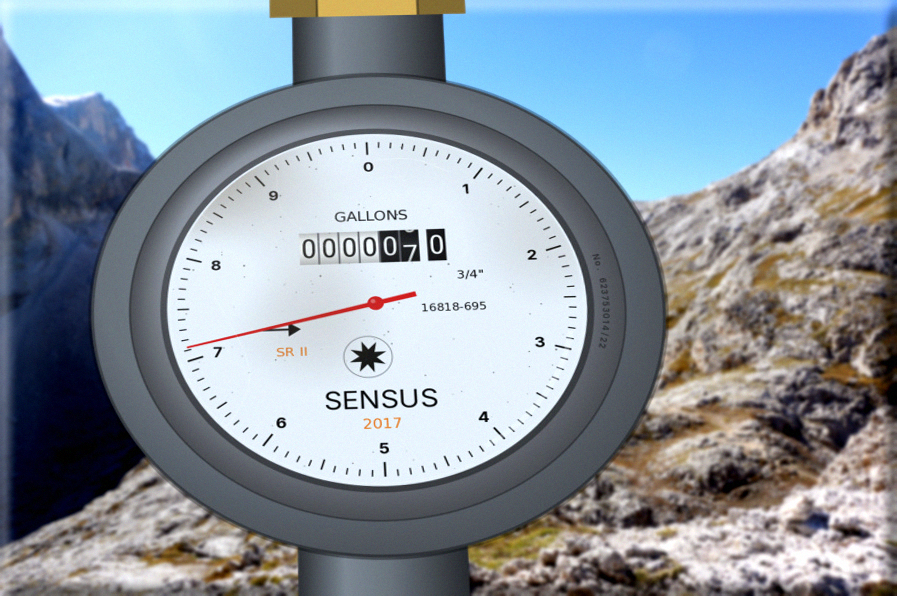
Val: 67.1 gal
